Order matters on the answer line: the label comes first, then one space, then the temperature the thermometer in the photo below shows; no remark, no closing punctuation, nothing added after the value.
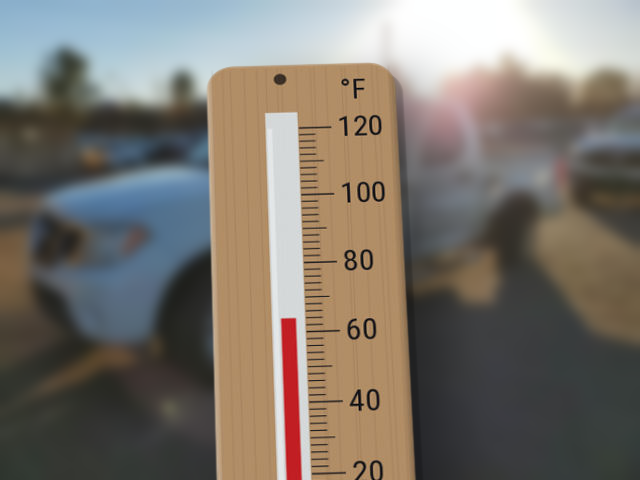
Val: 64 °F
